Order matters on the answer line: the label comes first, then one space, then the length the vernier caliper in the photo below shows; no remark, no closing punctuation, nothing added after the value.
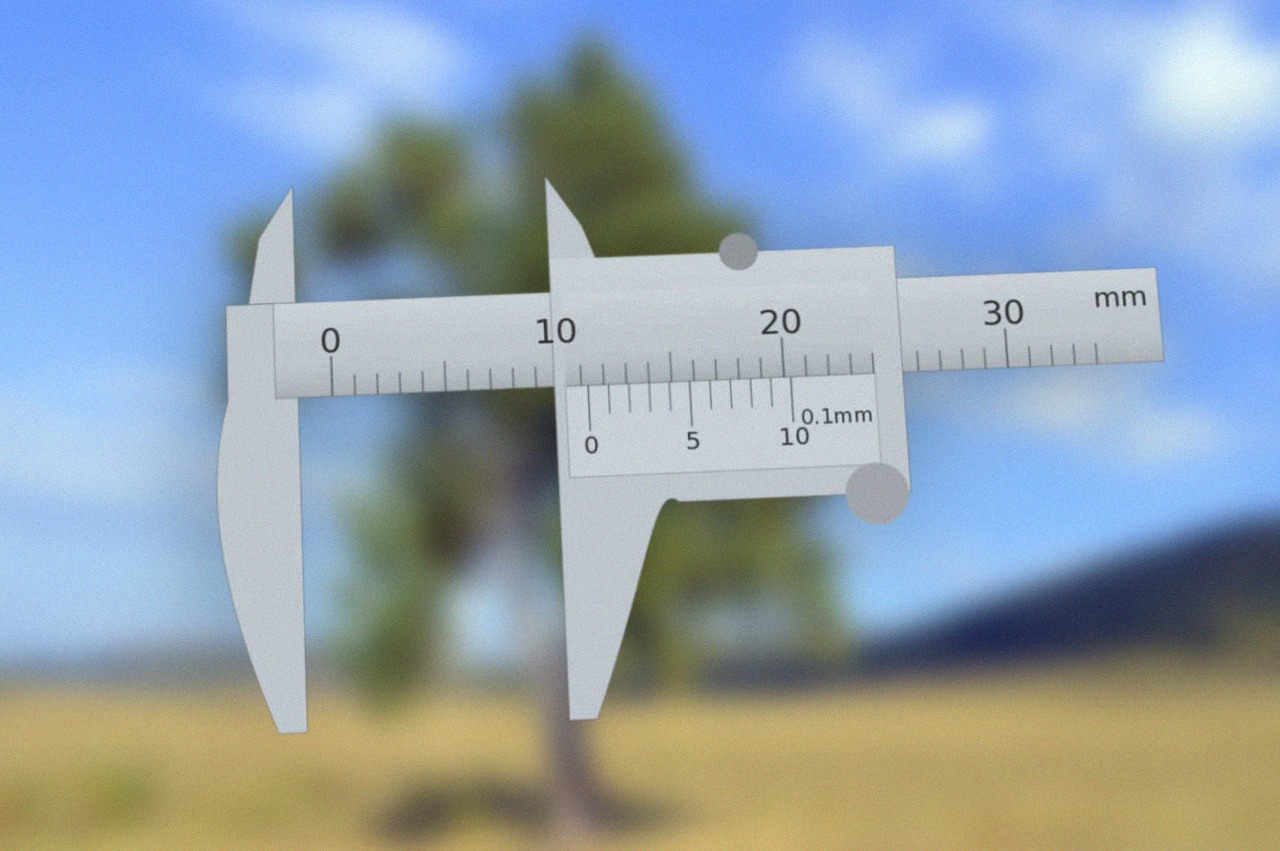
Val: 11.3 mm
